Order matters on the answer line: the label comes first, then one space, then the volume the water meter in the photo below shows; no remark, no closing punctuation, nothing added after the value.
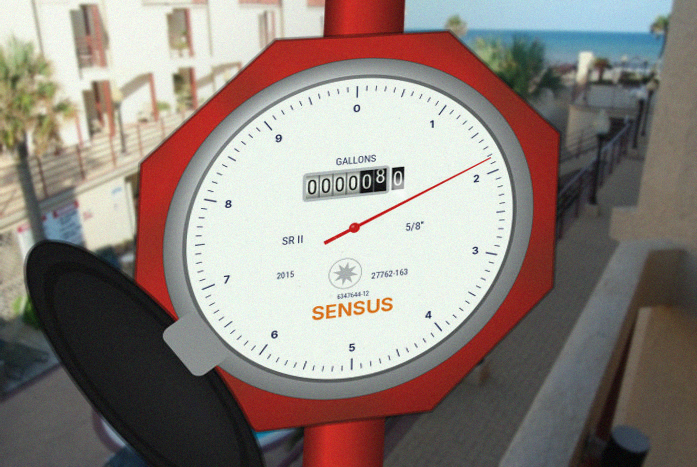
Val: 81.8 gal
